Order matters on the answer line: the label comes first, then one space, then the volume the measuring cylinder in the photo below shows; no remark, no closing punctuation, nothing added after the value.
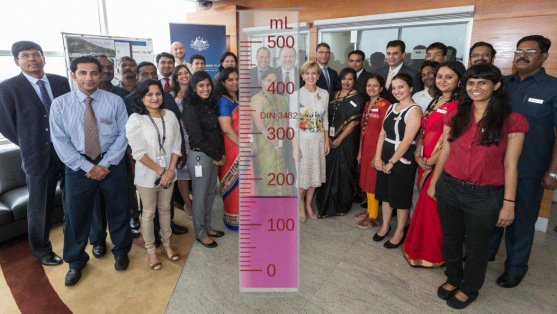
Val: 160 mL
